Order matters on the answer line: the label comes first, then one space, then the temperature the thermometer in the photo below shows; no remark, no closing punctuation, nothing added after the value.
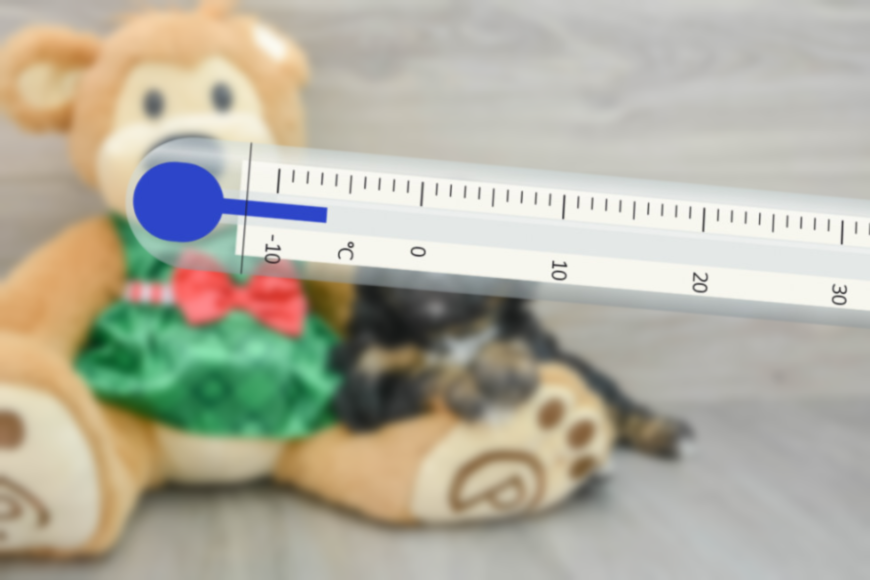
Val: -6.5 °C
